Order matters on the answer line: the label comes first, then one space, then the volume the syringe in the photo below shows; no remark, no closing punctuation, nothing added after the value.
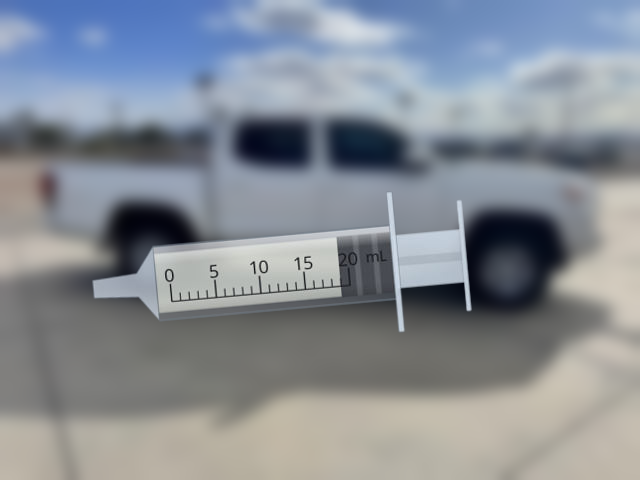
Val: 19 mL
